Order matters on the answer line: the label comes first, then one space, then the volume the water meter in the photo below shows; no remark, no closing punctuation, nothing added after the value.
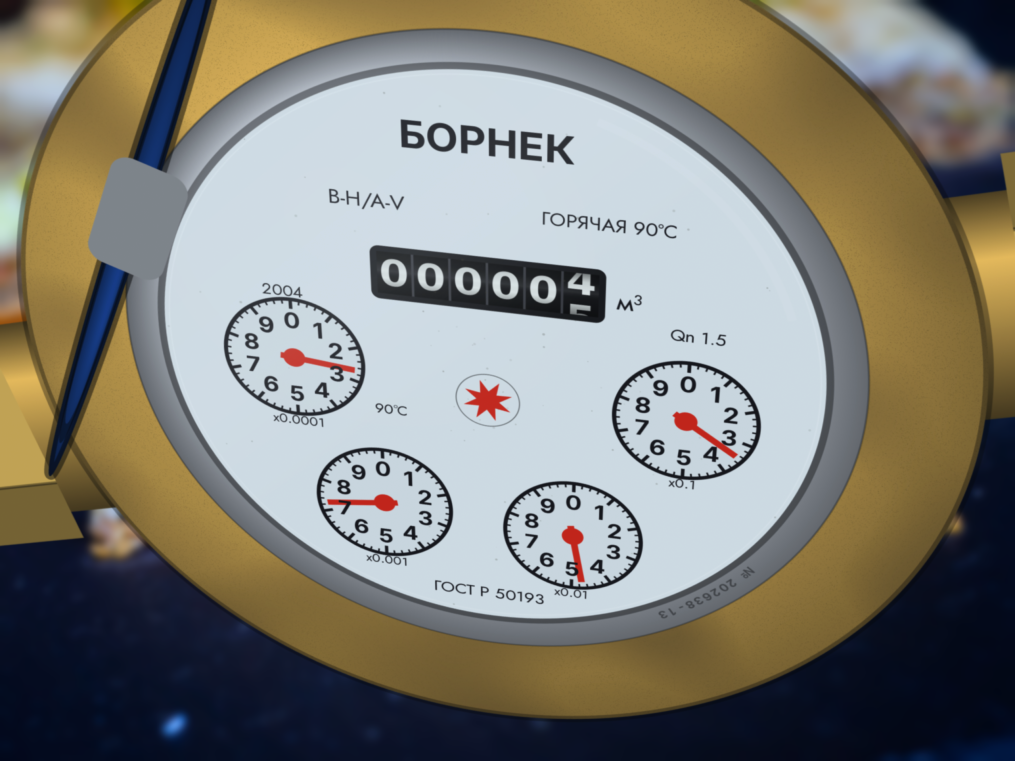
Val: 4.3472 m³
